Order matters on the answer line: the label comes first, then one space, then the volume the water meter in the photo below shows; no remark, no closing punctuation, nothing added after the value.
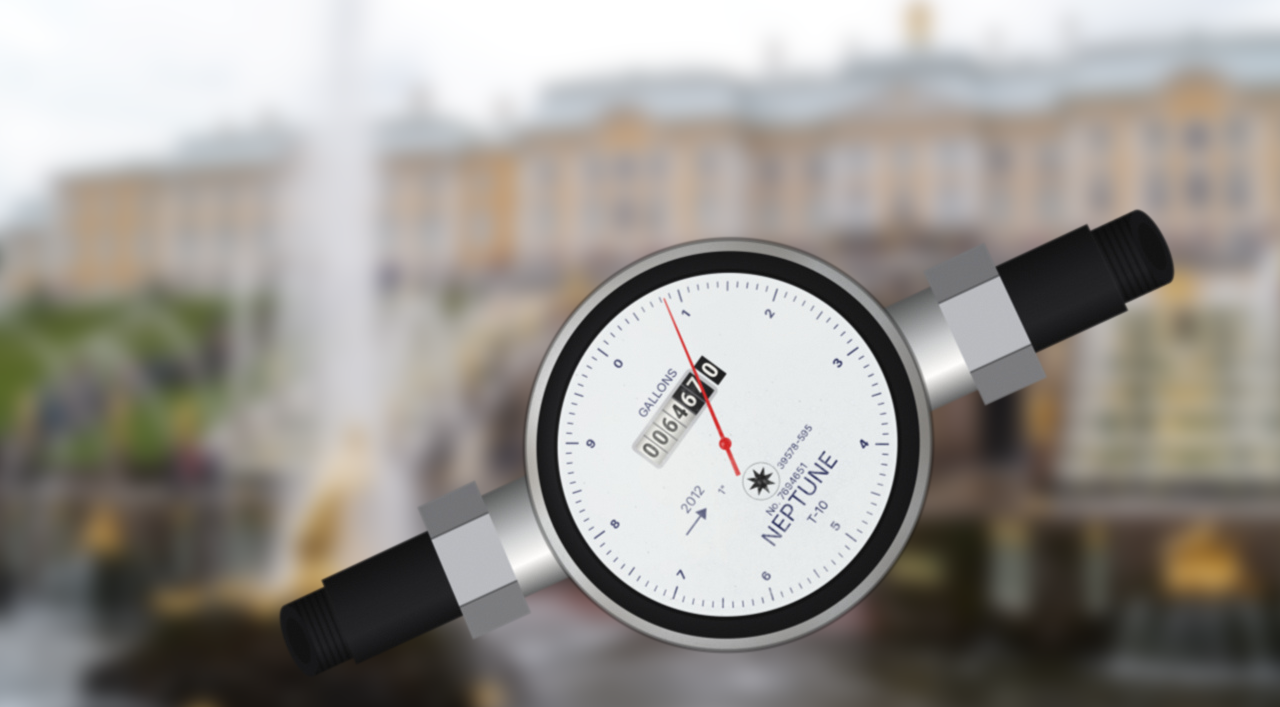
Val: 64670.8 gal
